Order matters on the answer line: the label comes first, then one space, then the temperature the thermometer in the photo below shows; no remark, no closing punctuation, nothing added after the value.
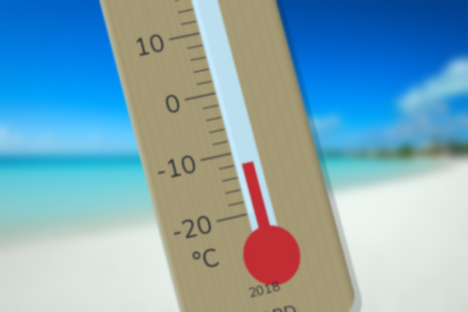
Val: -12 °C
